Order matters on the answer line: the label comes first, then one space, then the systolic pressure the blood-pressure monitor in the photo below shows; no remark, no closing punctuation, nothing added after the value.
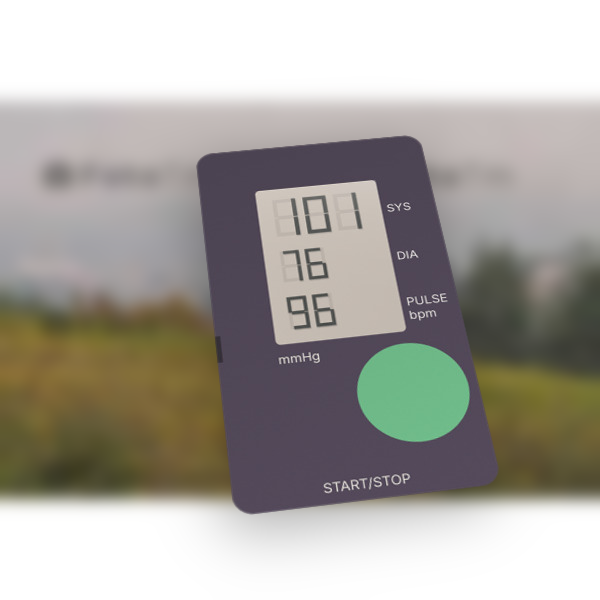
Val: 101 mmHg
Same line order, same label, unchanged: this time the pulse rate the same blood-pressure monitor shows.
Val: 96 bpm
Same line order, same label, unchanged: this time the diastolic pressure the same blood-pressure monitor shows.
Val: 76 mmHg
